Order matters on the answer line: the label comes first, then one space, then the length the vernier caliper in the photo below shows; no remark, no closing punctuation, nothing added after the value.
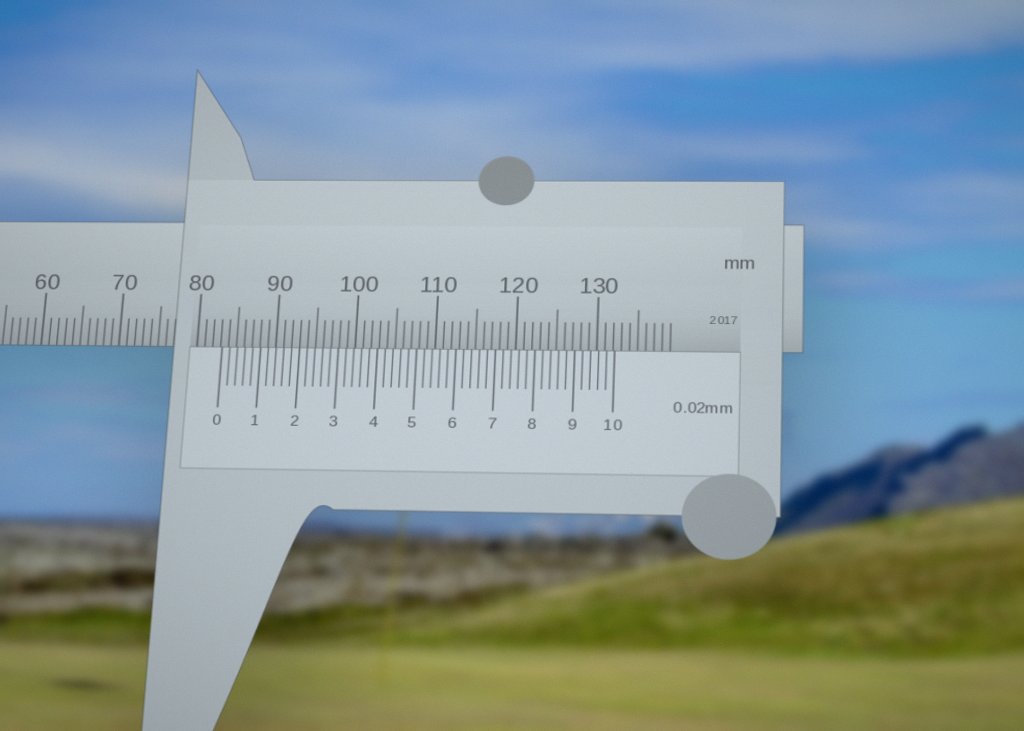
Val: 83.2 mm
